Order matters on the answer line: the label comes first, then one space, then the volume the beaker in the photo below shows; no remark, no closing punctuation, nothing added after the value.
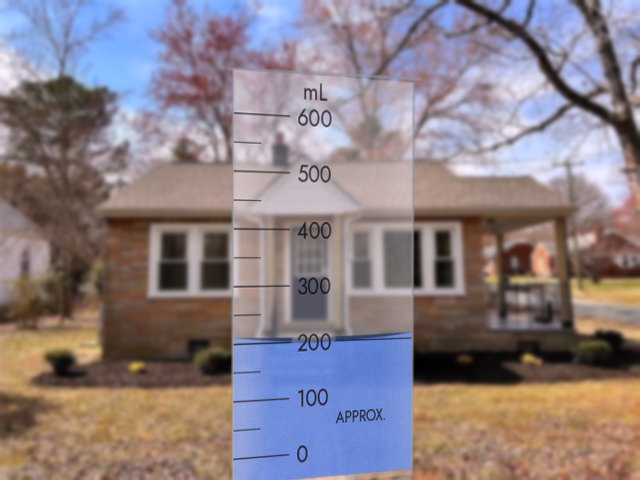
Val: 200 mL
